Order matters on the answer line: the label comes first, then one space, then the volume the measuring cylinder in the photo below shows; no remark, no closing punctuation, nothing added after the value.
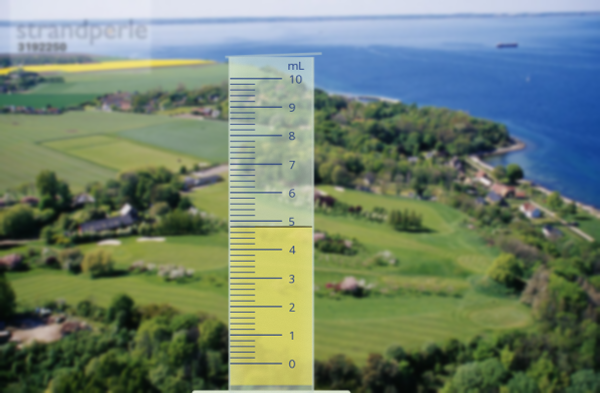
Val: 4.8 mL
